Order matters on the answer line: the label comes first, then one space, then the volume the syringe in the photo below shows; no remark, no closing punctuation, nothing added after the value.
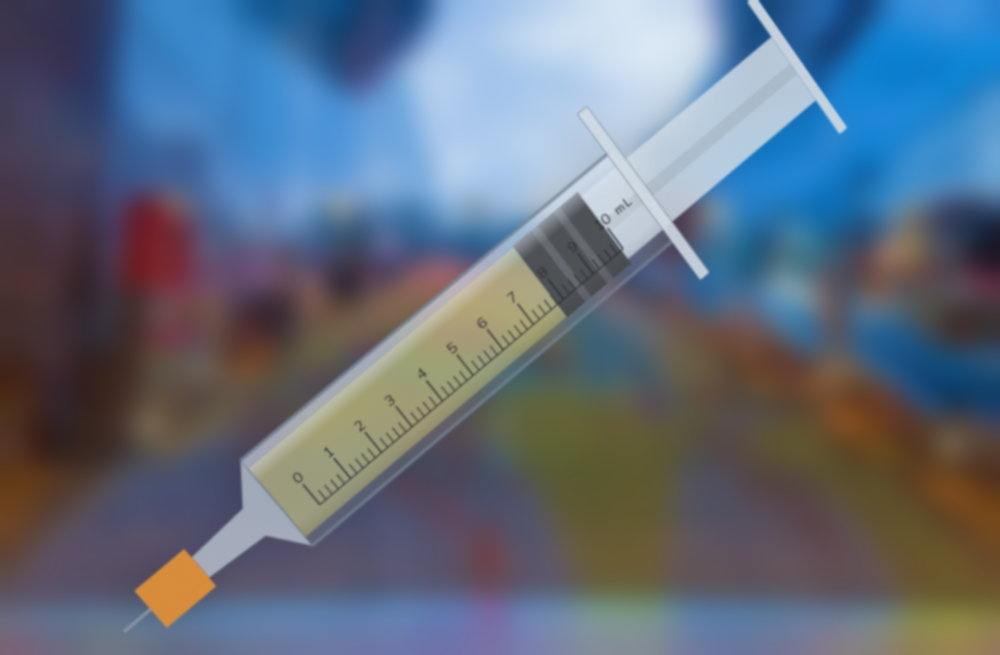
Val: 7.8 mL
